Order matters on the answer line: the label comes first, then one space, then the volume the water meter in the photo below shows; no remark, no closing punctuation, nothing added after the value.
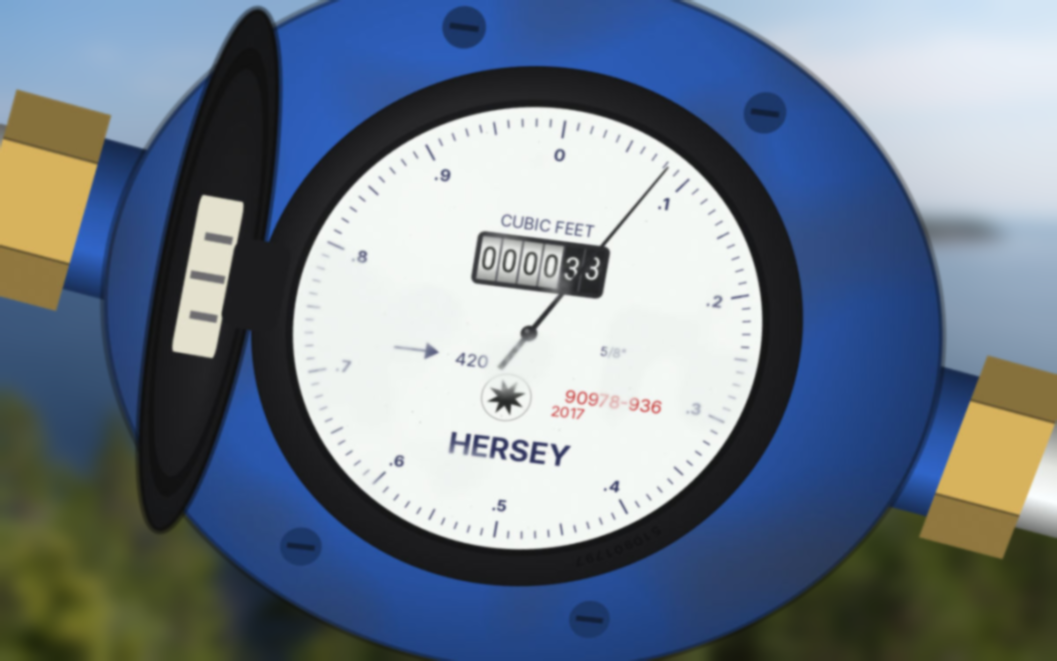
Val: 33.08 ft³
